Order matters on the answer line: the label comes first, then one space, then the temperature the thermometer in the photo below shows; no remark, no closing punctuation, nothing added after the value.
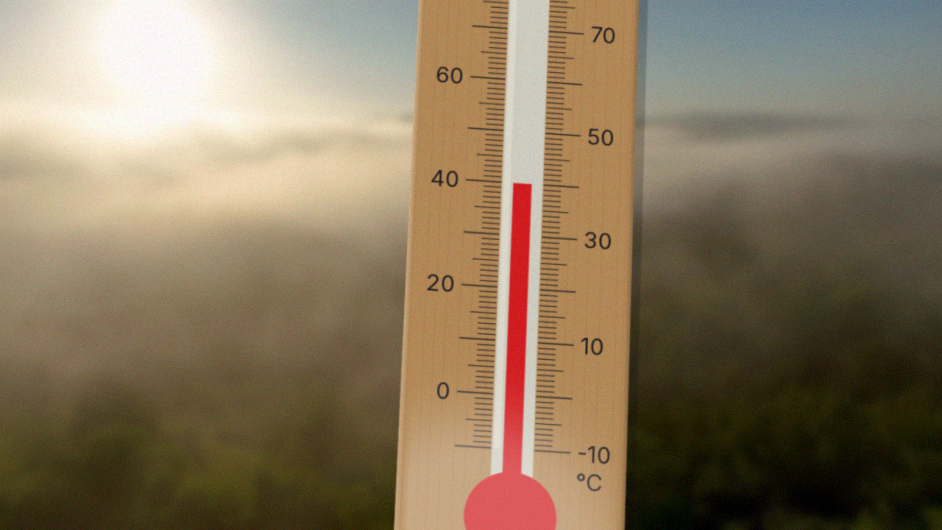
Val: 40 °C
